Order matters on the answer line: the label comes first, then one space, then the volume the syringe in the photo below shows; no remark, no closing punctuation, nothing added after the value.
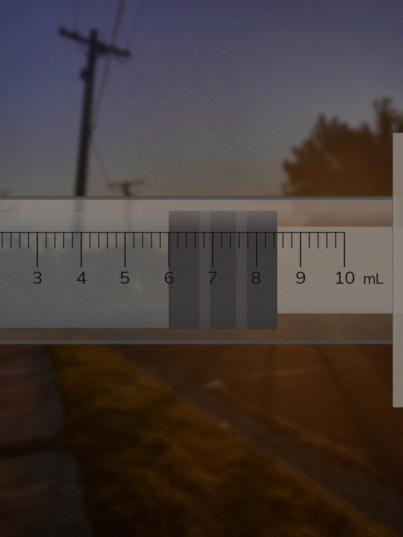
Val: 6 mL
